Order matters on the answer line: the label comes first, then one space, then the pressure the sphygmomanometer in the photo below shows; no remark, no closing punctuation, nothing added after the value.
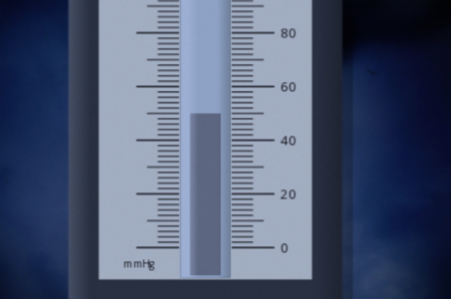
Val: 50 mmHg
